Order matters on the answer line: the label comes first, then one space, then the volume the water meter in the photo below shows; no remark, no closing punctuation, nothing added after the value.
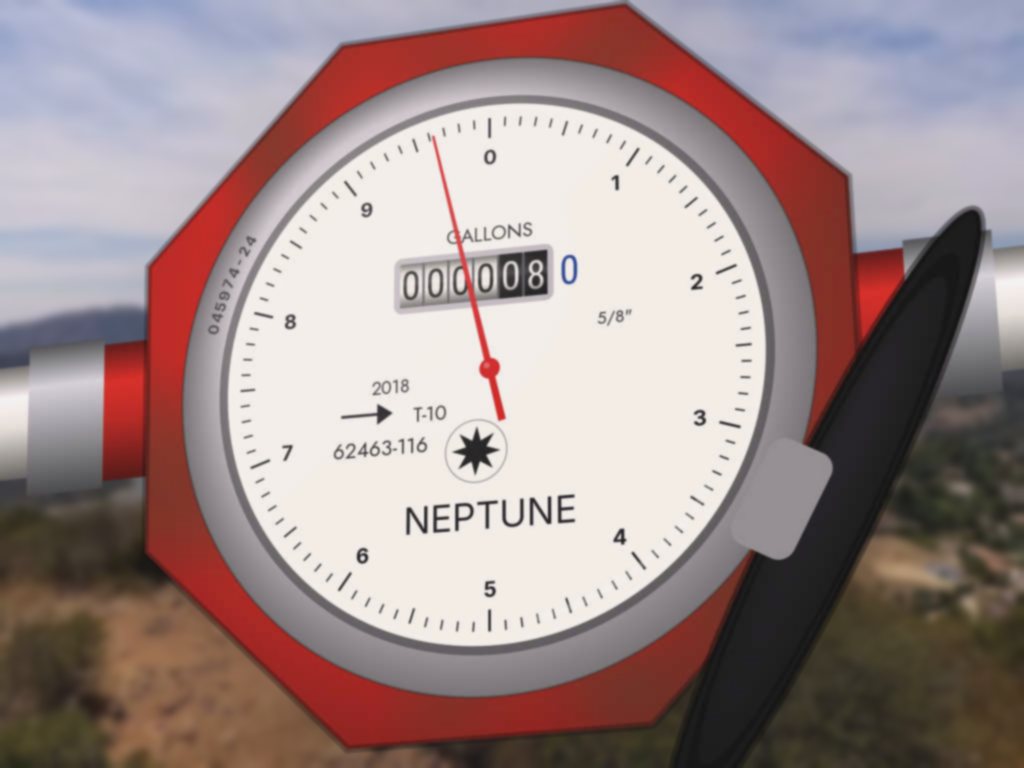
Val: 79.6 gal
